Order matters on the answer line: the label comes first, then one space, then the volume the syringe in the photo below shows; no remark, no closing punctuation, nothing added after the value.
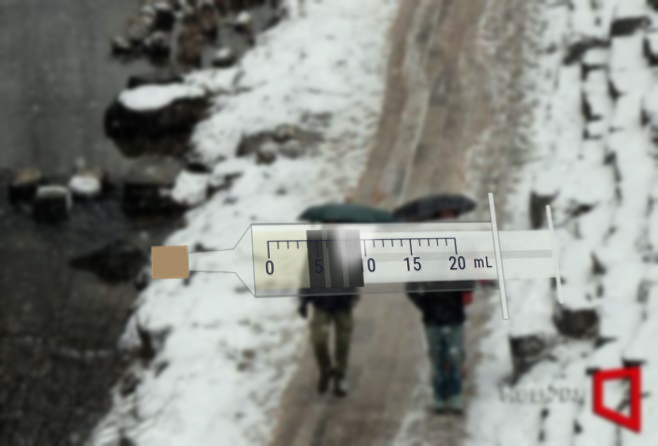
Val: 4 mL
